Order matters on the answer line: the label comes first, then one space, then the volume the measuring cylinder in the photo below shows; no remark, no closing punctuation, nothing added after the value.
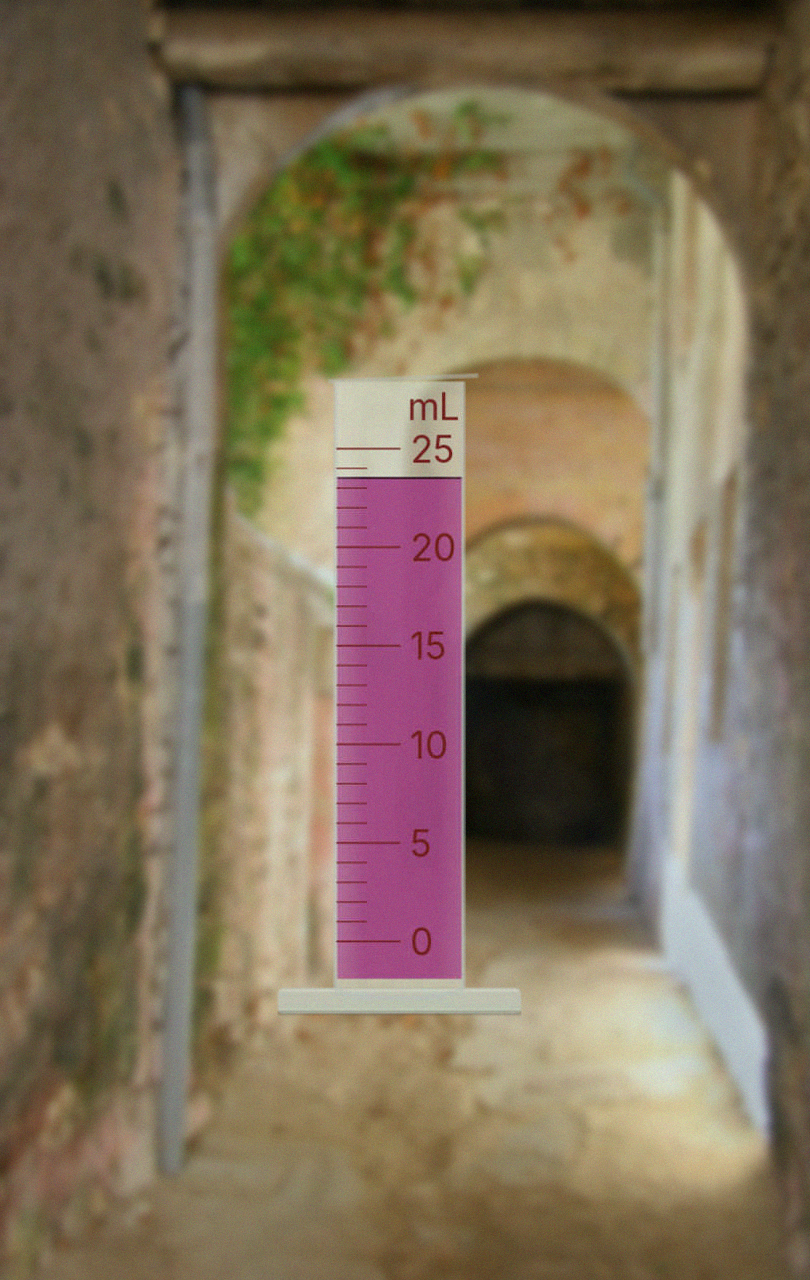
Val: 23.5 mL
